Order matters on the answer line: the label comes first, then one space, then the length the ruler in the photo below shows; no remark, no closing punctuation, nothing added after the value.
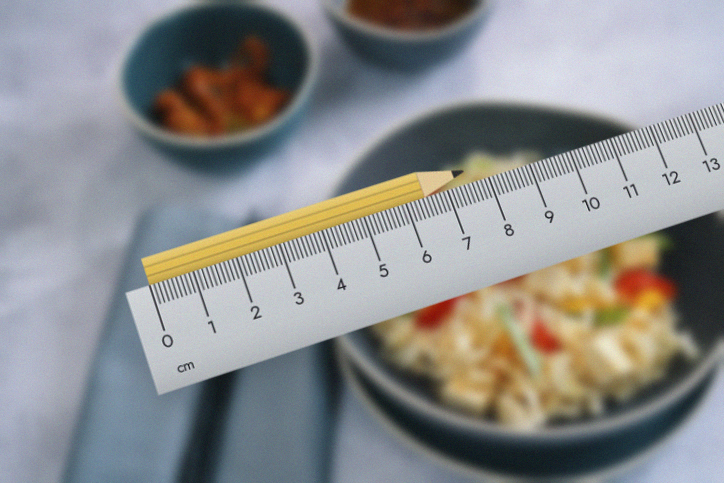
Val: 7.5 cm
